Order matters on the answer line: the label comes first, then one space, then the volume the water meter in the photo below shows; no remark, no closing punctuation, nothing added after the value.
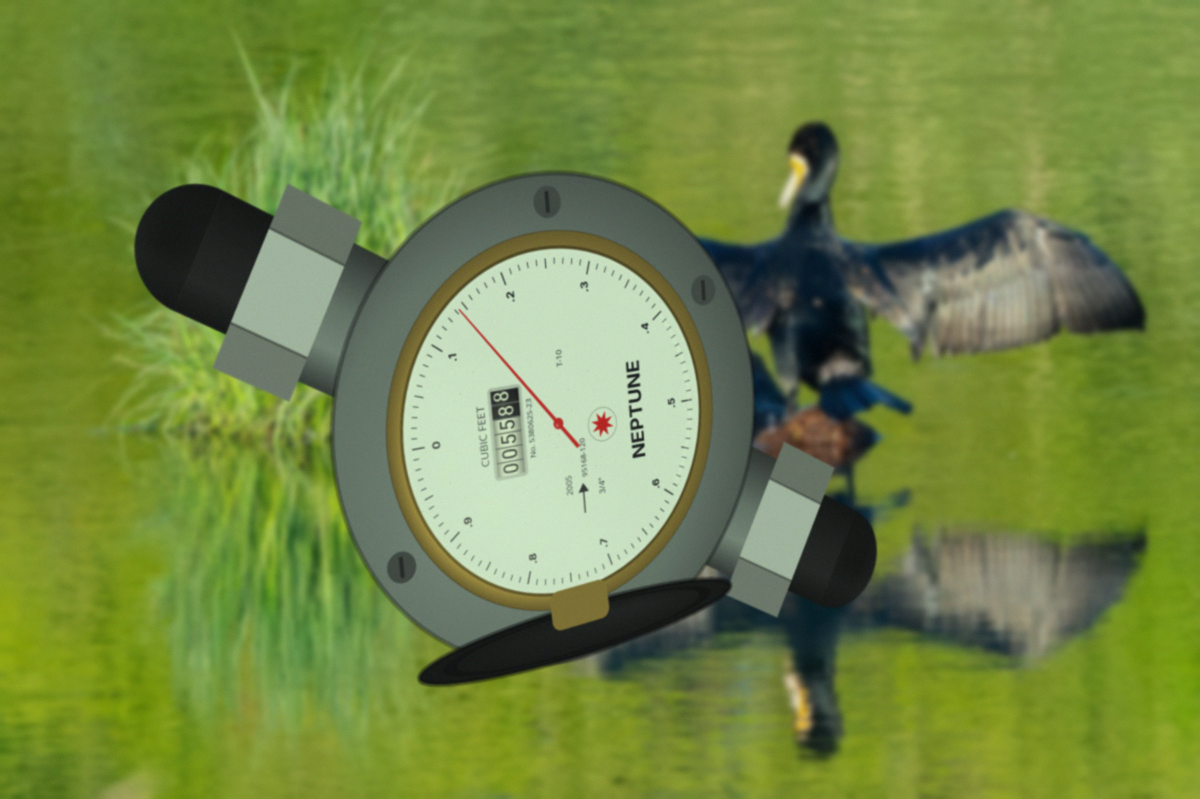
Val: 5588.14 ft³
